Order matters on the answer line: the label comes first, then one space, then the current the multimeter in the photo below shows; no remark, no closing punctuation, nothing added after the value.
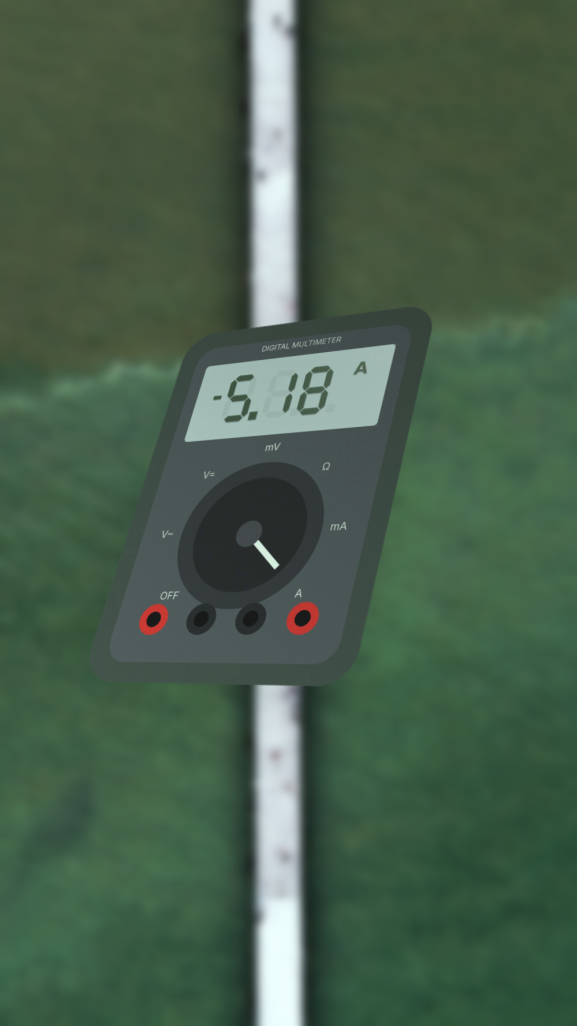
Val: -5.18 A
